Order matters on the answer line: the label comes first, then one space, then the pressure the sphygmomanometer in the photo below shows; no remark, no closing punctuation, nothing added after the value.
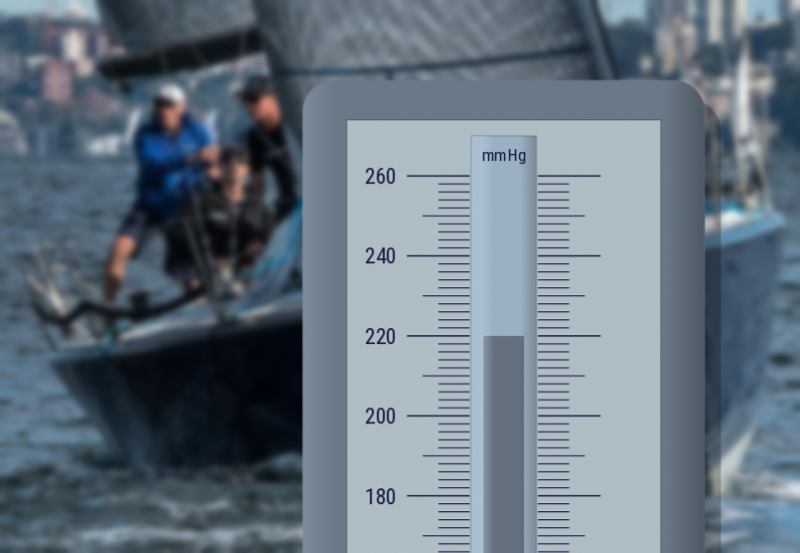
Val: 220 mmHg
